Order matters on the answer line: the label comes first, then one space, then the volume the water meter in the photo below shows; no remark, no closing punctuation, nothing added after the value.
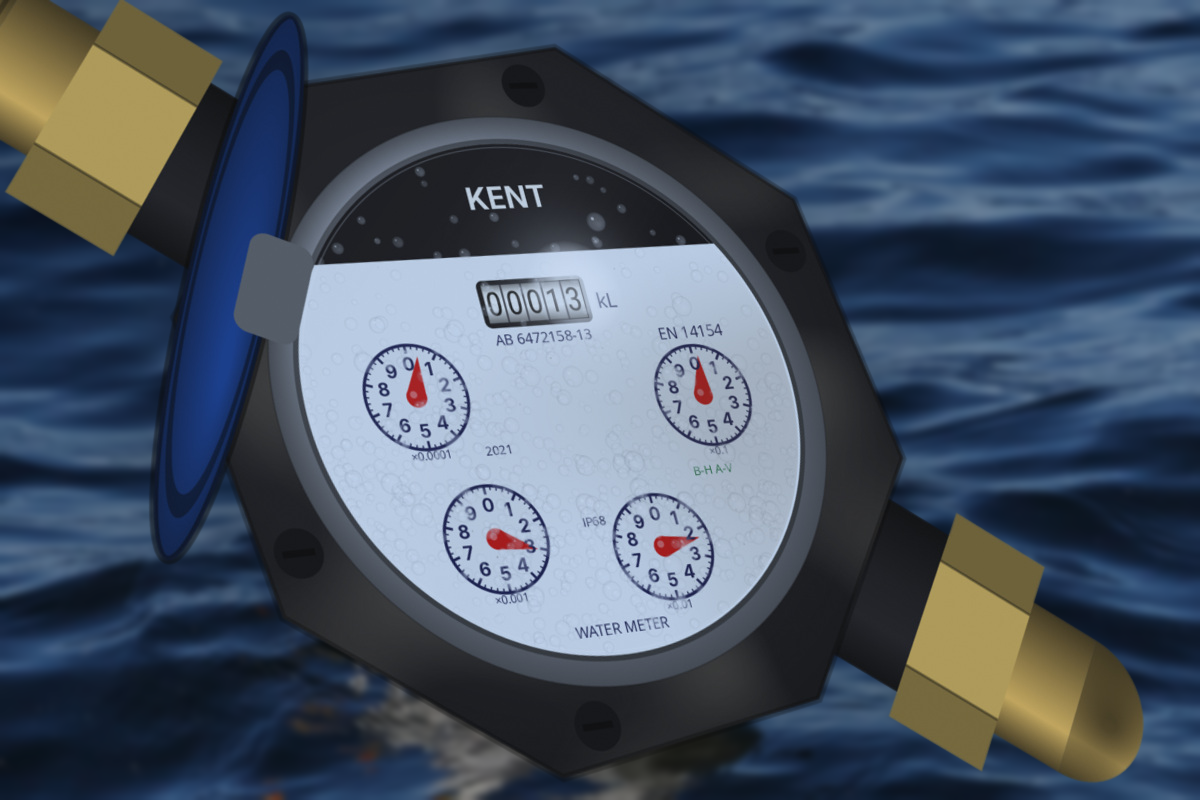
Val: 13.0230 kL
